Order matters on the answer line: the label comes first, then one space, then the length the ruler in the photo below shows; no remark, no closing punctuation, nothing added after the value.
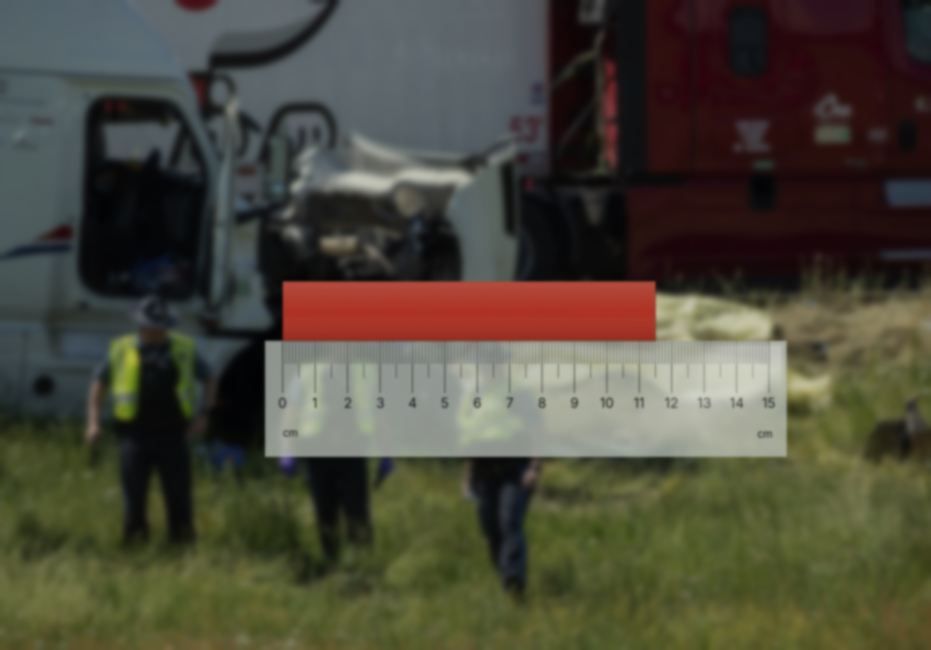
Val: 11.5 cm
